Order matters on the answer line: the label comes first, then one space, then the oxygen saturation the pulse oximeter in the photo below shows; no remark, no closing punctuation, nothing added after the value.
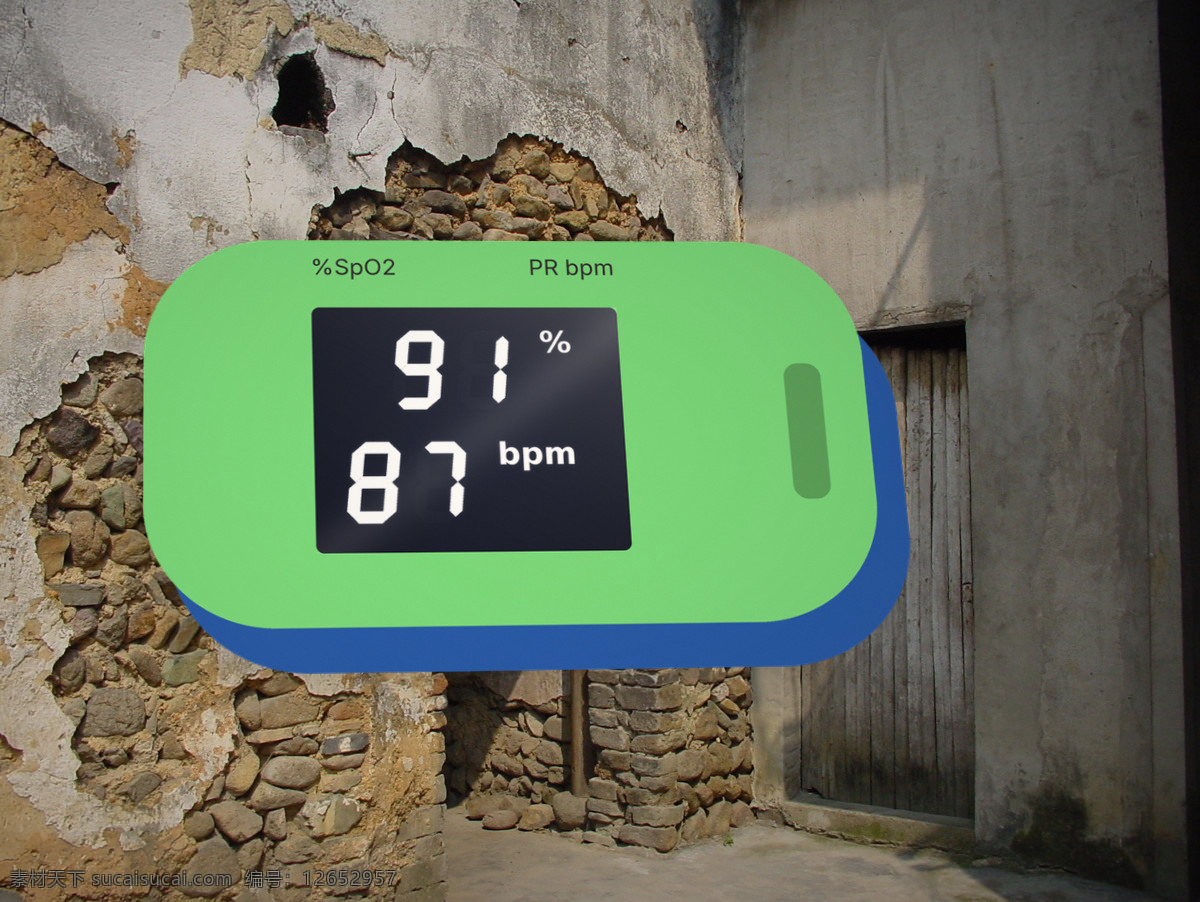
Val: 91 %
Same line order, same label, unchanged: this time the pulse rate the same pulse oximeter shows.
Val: 87 bpm
